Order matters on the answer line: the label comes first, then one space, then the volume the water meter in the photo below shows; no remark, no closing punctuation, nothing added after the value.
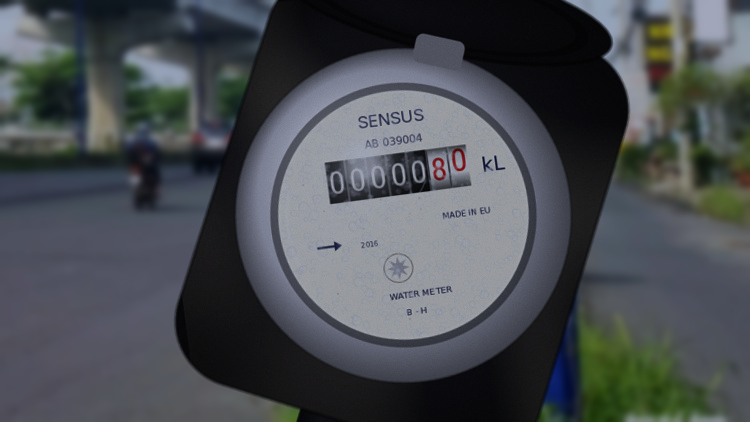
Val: 0.80 kL
